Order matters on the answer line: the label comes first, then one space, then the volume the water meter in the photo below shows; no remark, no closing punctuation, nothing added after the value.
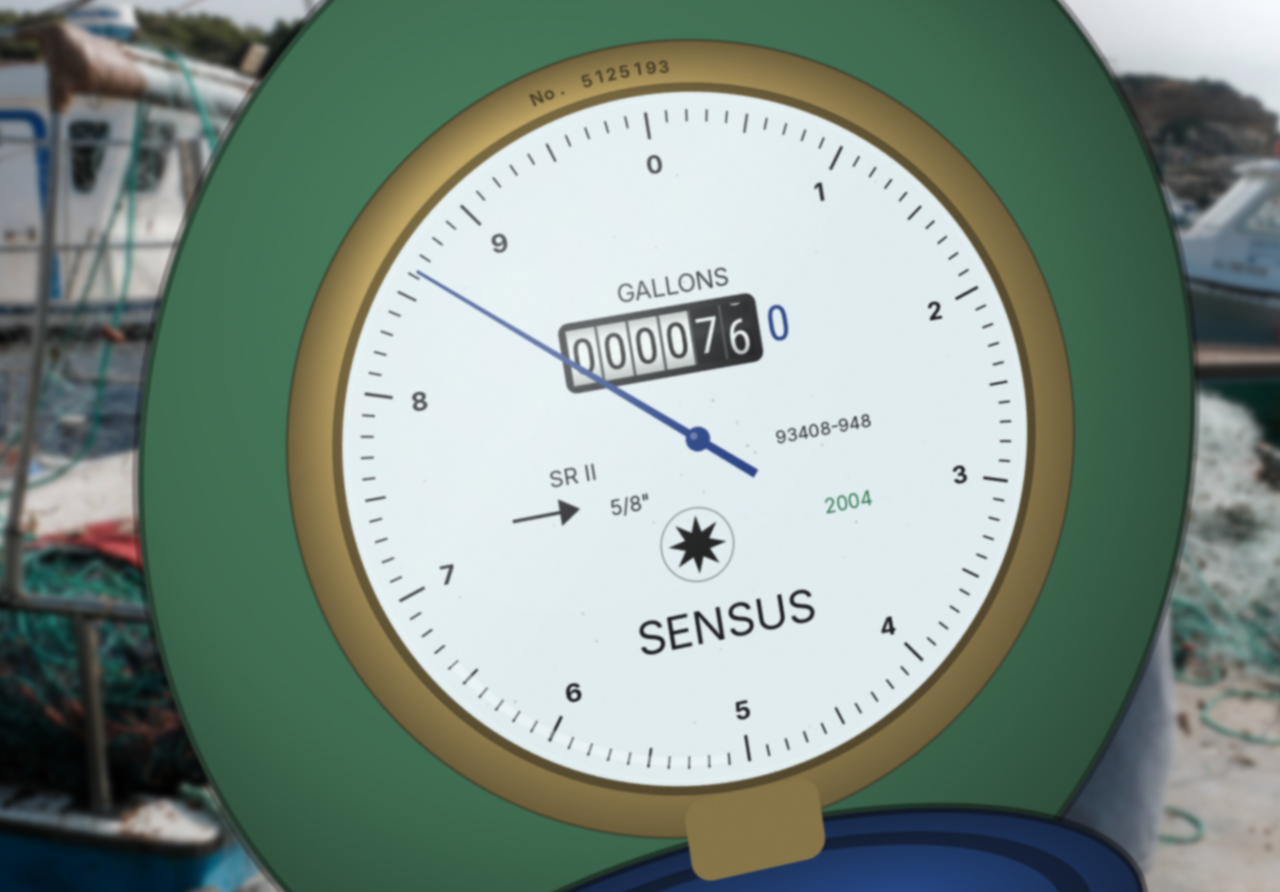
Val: 758.6 gal
